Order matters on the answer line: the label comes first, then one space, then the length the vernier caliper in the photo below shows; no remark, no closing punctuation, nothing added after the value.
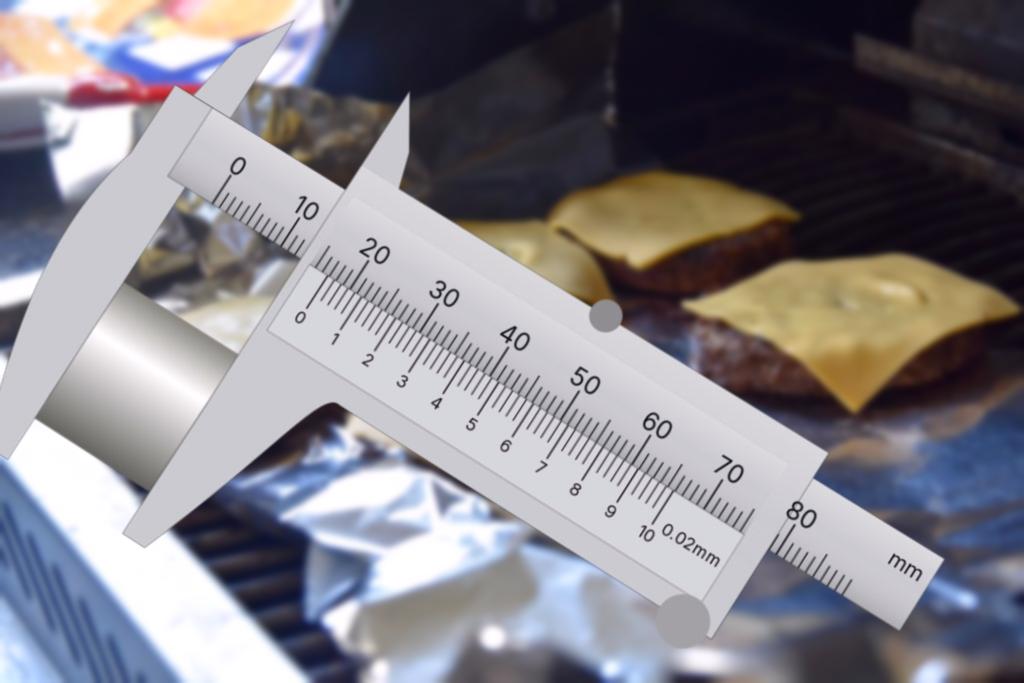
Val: 16.8 mm
